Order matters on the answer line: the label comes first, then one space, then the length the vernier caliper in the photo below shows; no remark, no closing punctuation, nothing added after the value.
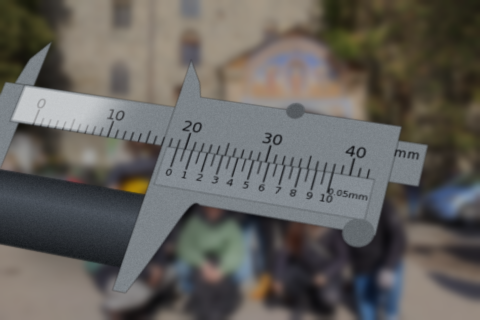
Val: 19.0 mm
